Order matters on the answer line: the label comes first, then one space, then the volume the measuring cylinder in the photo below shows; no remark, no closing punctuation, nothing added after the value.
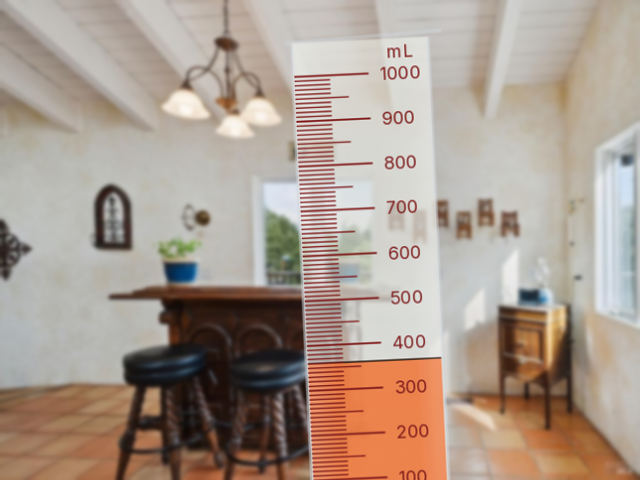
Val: 360 mL
